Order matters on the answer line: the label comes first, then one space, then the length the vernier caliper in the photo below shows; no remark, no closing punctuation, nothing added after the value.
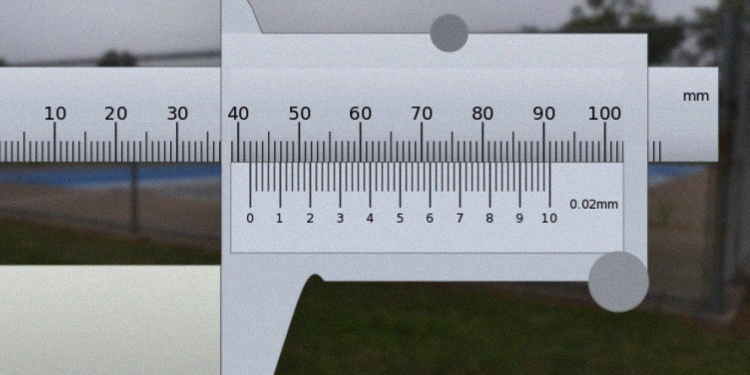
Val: 42.0 mm
